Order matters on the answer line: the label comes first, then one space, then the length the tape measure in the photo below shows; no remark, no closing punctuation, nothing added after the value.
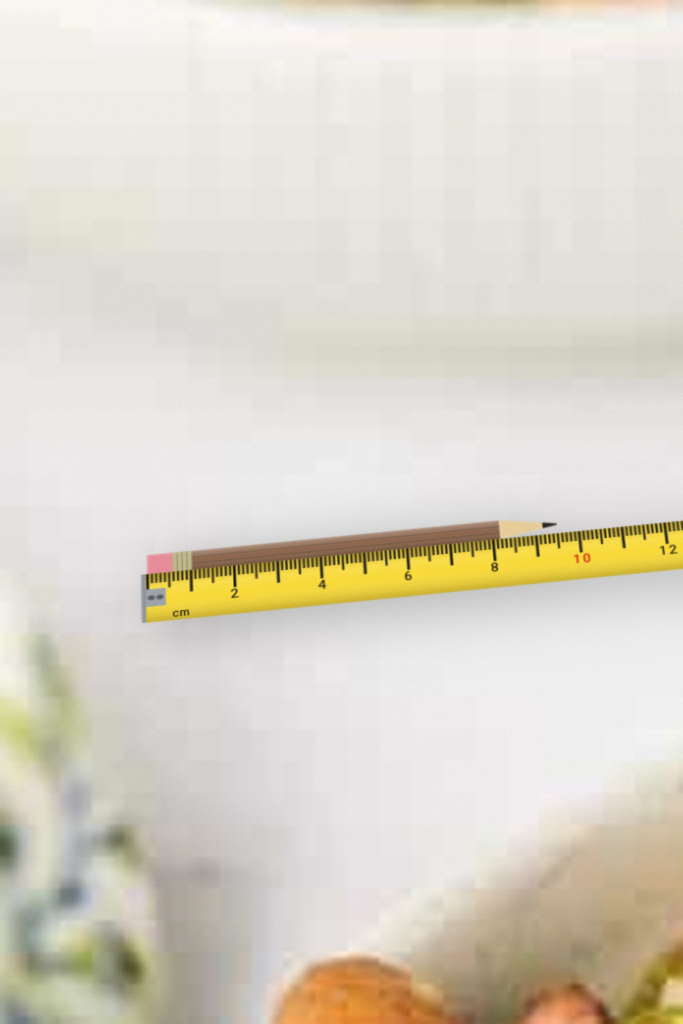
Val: 9.5 cm
